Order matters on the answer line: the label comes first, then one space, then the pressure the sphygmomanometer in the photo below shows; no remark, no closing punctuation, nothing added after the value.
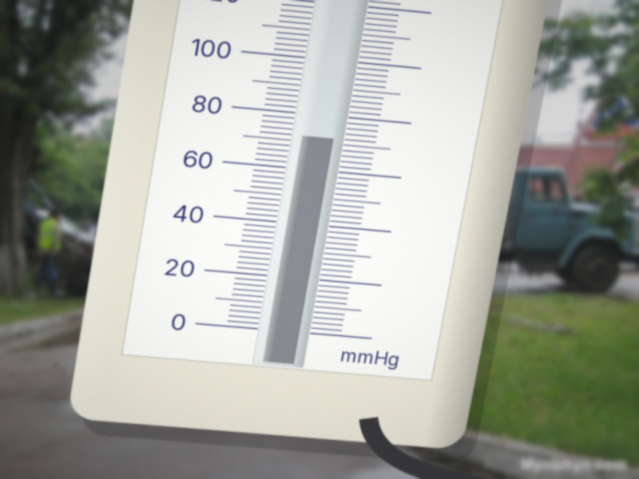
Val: 72 mmHg
